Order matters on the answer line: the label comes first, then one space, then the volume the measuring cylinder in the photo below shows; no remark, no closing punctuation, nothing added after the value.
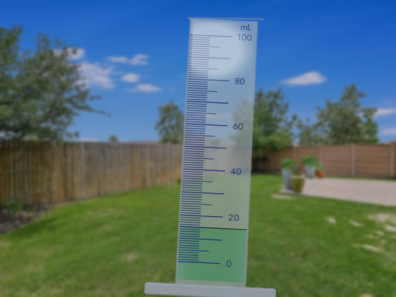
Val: 15 mL
